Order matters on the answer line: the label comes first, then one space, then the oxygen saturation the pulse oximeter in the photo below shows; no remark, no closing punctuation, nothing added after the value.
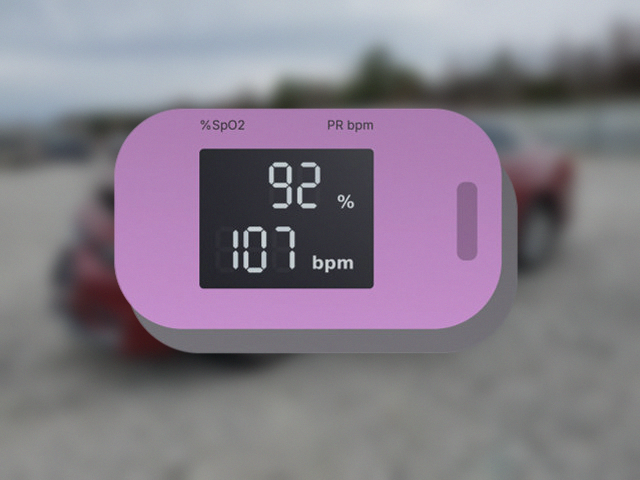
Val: 92 %
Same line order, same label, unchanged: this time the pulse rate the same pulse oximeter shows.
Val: 107 bpm
